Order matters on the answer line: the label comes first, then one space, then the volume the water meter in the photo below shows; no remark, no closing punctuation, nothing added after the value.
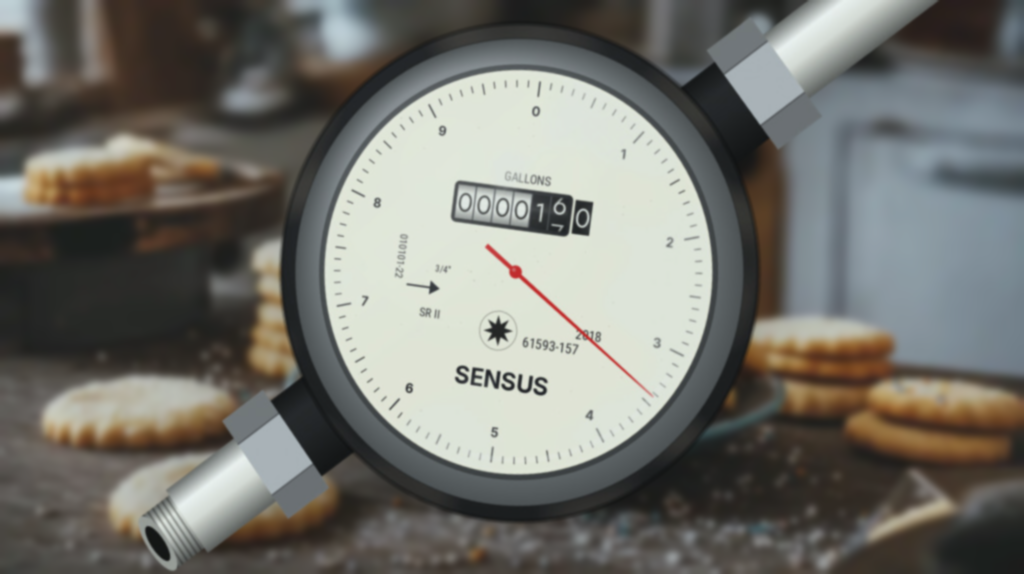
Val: 163.4 gal
